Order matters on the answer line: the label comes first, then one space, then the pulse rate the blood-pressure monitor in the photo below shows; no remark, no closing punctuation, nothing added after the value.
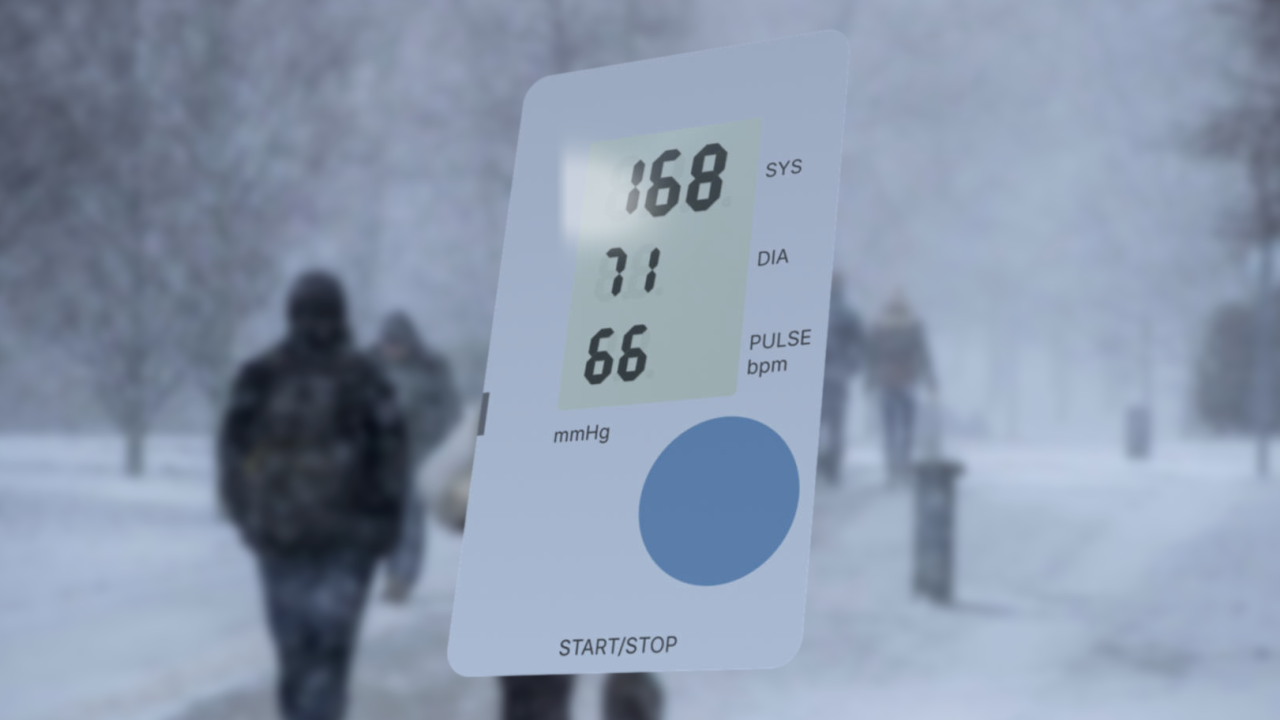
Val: 66 bpm
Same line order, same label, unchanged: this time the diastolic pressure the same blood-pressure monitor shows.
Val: 71 mmHg
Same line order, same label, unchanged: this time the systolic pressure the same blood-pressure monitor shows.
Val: 168 mmHg
